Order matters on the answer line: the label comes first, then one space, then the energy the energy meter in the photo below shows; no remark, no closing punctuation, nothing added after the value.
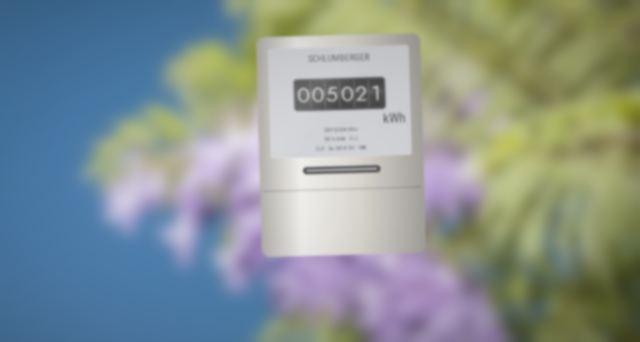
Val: 5021 kWh
